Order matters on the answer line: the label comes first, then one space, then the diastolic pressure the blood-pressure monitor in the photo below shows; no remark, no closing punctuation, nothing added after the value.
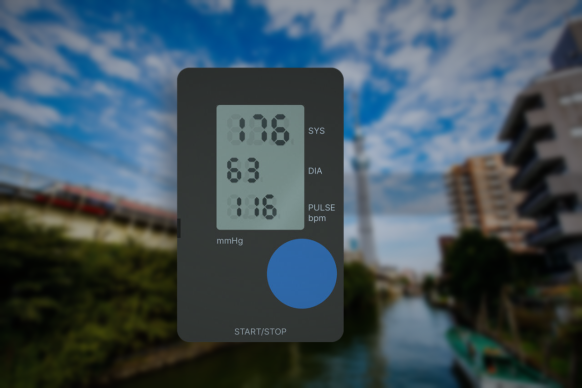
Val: 63 mmHg
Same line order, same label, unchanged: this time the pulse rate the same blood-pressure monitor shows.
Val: 116 bpm
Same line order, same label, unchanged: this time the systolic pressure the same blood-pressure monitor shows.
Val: 176 mmHg
